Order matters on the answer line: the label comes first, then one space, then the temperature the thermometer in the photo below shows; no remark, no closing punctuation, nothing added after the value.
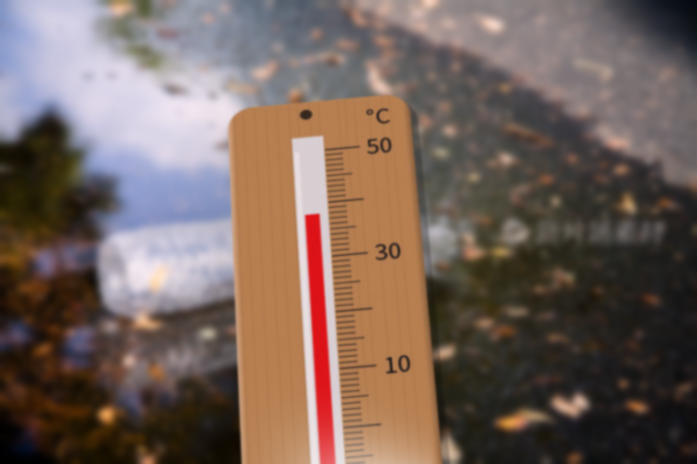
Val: 38 °C
